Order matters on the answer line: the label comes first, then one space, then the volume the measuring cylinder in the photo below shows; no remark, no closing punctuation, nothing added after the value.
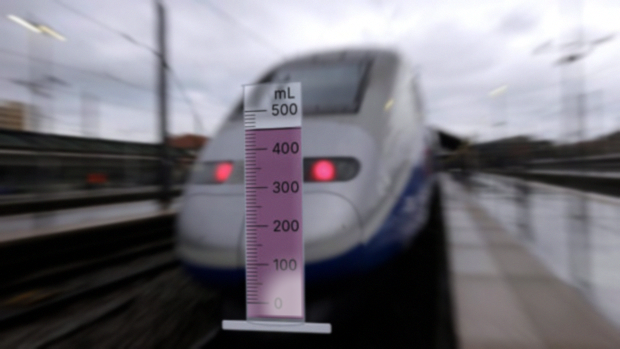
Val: 450 mL
